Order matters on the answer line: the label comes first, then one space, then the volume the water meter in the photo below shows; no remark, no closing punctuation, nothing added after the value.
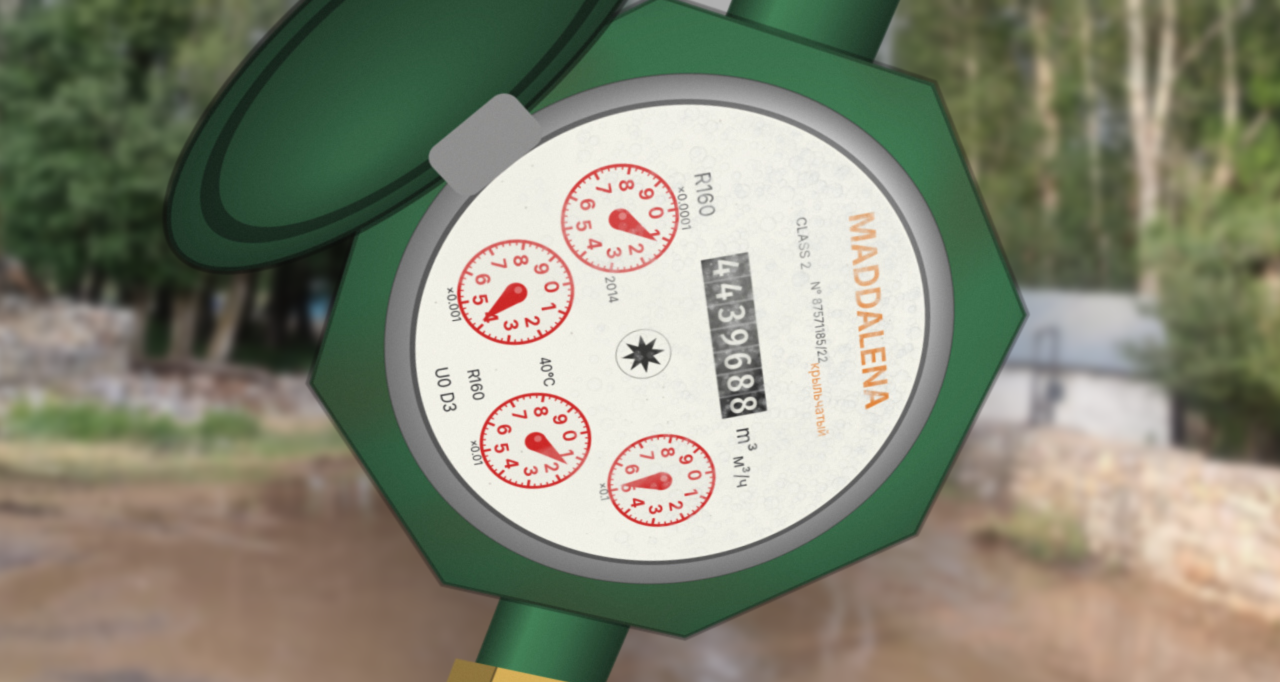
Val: 4439688.5141 m³
